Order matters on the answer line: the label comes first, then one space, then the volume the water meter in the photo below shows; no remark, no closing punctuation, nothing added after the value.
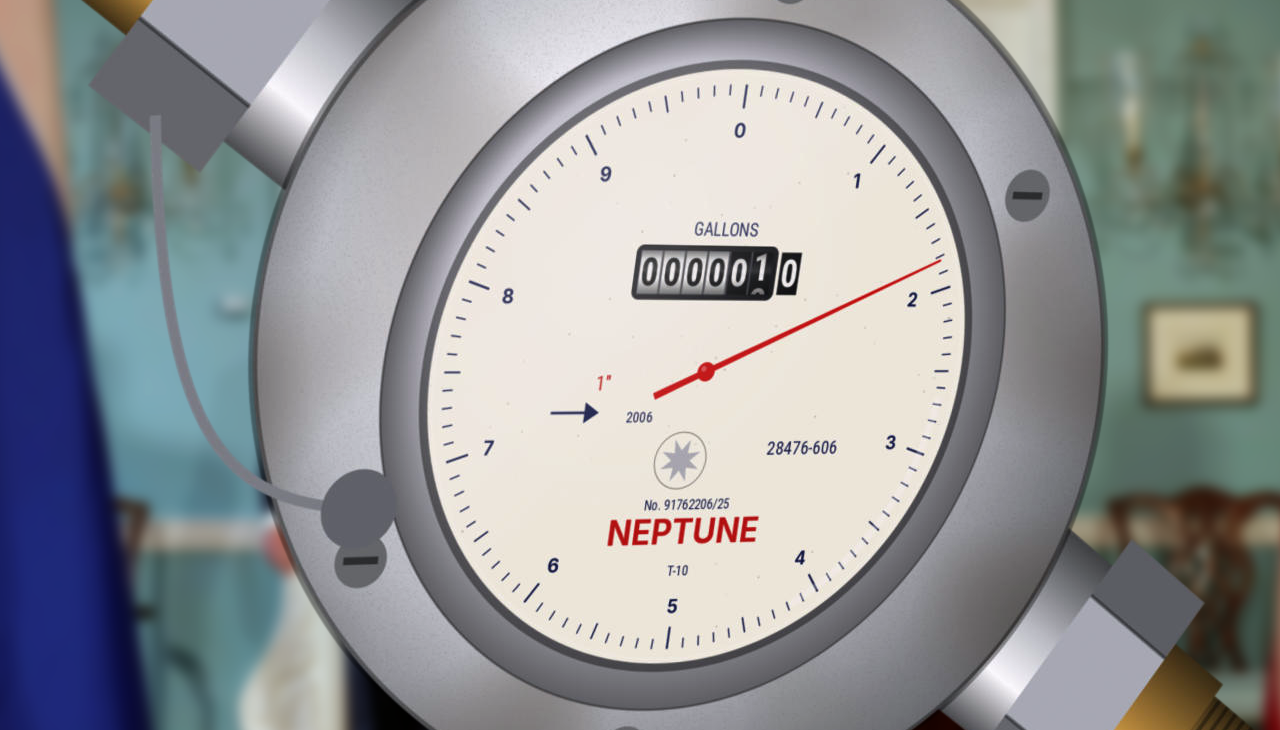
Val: 11.8 gal
